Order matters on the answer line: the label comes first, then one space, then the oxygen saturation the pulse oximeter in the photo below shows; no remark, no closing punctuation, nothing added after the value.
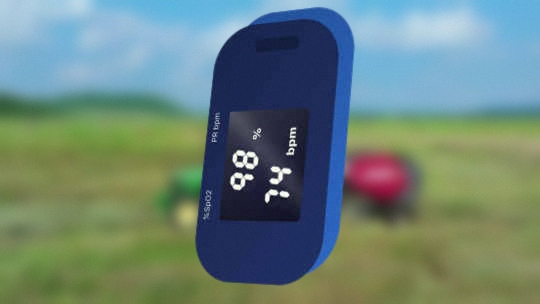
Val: 98 %
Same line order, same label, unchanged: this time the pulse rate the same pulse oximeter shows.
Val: 74 bpm
